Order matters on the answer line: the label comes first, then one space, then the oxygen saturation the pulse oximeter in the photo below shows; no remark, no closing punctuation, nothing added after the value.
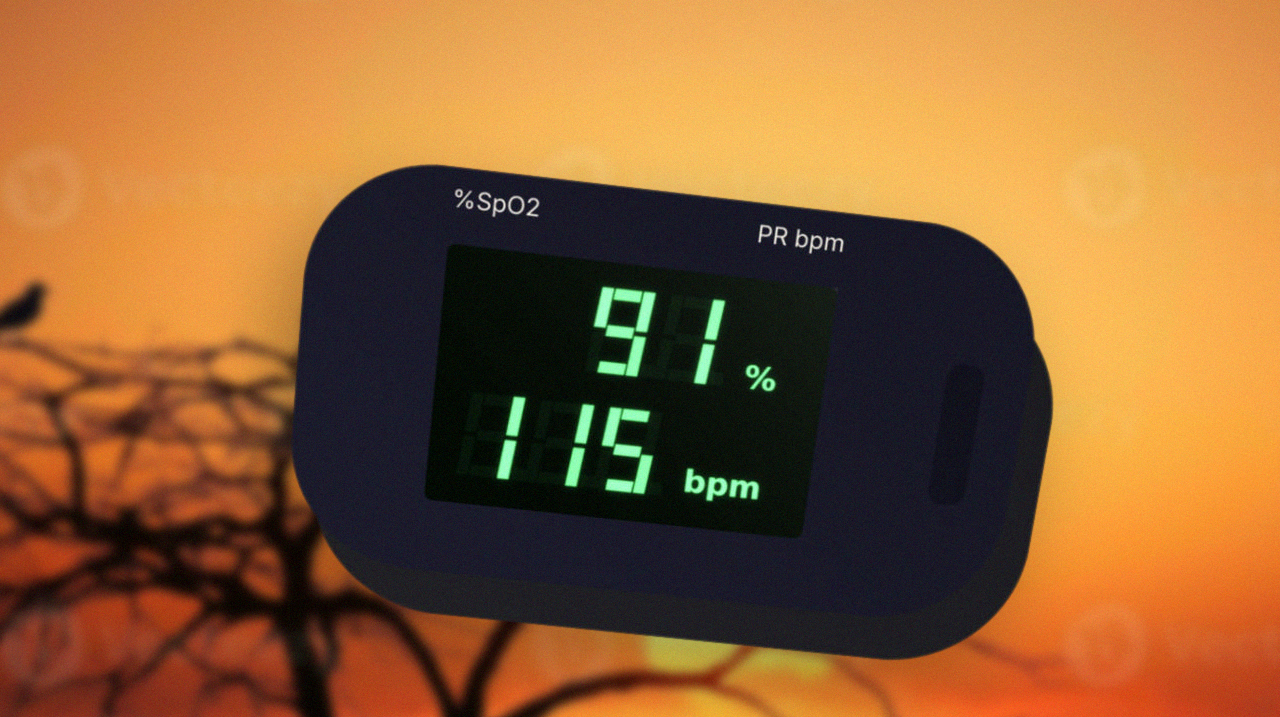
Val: 91 %
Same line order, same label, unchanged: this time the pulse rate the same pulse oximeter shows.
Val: 115 bpm
